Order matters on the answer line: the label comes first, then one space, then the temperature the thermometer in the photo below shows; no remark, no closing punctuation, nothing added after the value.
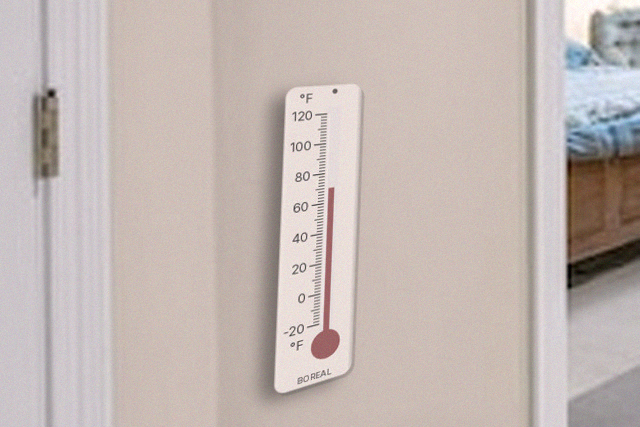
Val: 70 °F
